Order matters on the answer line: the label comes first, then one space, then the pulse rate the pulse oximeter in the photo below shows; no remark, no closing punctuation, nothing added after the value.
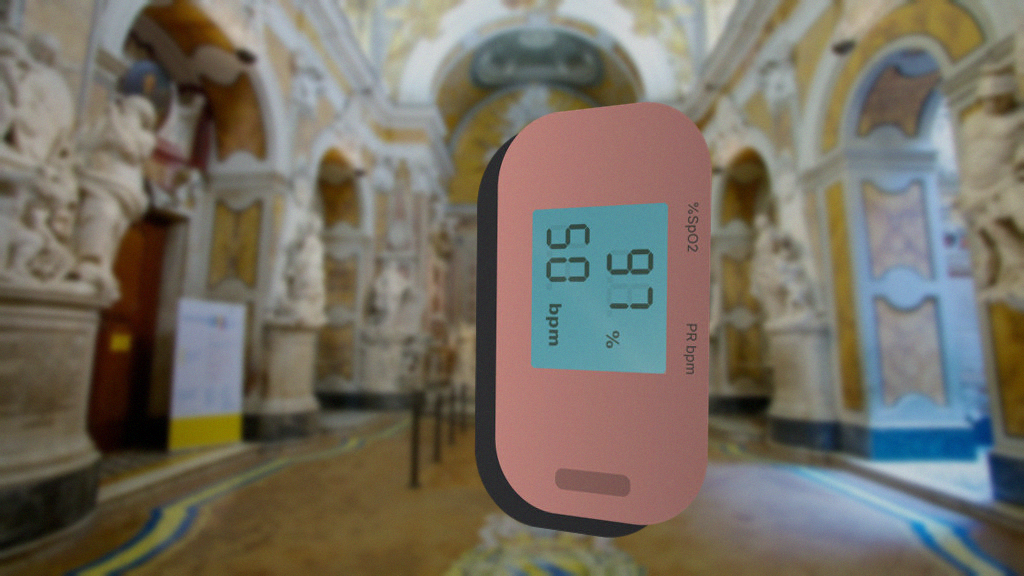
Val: 50 bpm
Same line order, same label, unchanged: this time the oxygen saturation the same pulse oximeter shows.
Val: 97 %
